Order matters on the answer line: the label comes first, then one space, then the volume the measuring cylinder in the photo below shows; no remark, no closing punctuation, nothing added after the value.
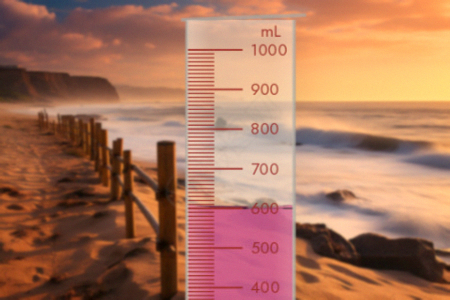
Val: 600 mL
